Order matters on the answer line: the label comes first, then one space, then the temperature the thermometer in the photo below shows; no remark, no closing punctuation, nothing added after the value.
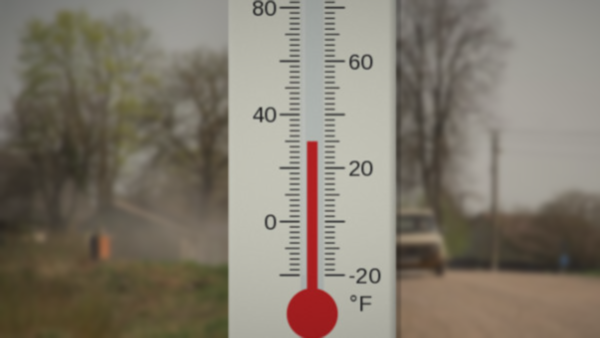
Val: 30 °F
